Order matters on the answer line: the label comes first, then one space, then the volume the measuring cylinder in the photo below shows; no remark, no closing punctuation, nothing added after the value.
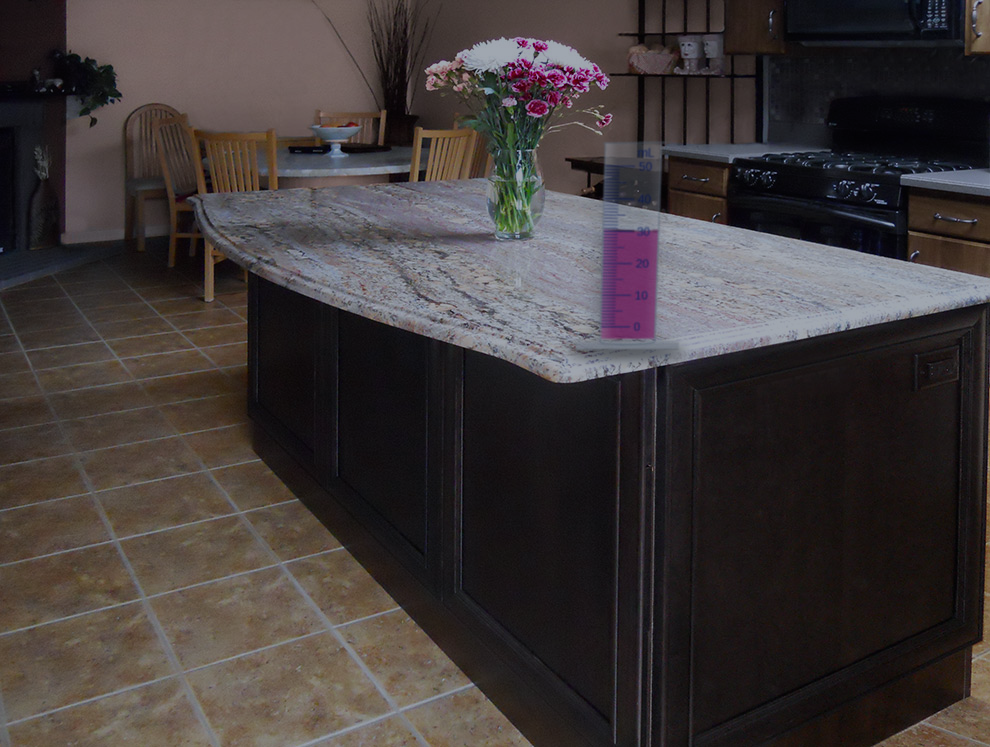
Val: 30 mL
